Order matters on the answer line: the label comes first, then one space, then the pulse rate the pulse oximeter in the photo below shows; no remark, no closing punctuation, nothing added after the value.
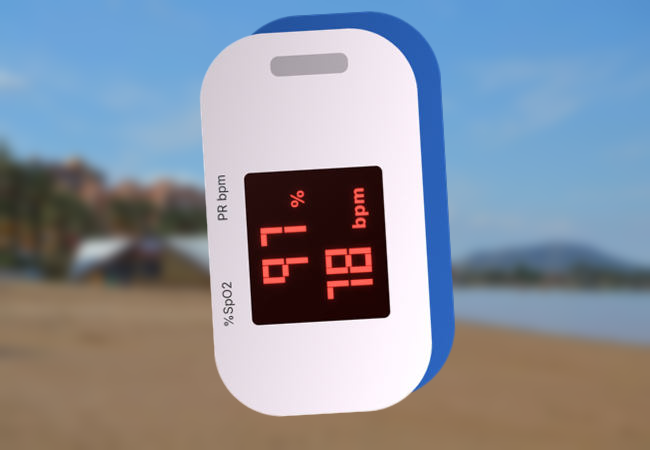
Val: 78 bpm
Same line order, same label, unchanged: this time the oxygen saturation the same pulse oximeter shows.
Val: 97 %
